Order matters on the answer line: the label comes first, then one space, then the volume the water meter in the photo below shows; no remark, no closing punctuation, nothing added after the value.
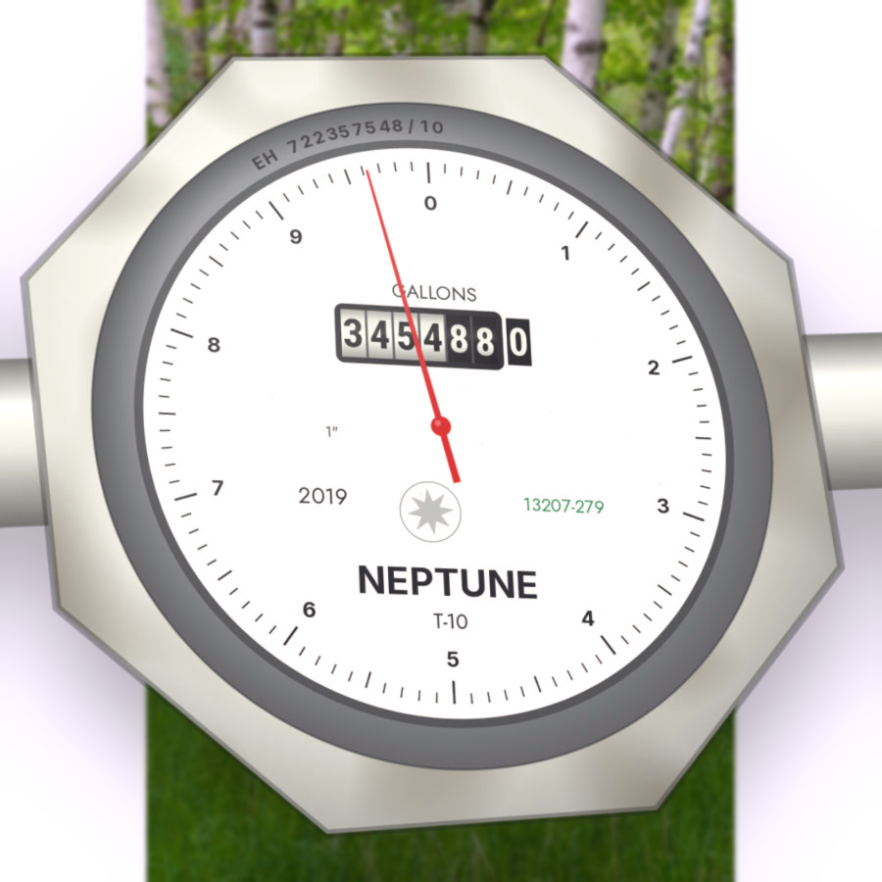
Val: 3454879.6 gal
